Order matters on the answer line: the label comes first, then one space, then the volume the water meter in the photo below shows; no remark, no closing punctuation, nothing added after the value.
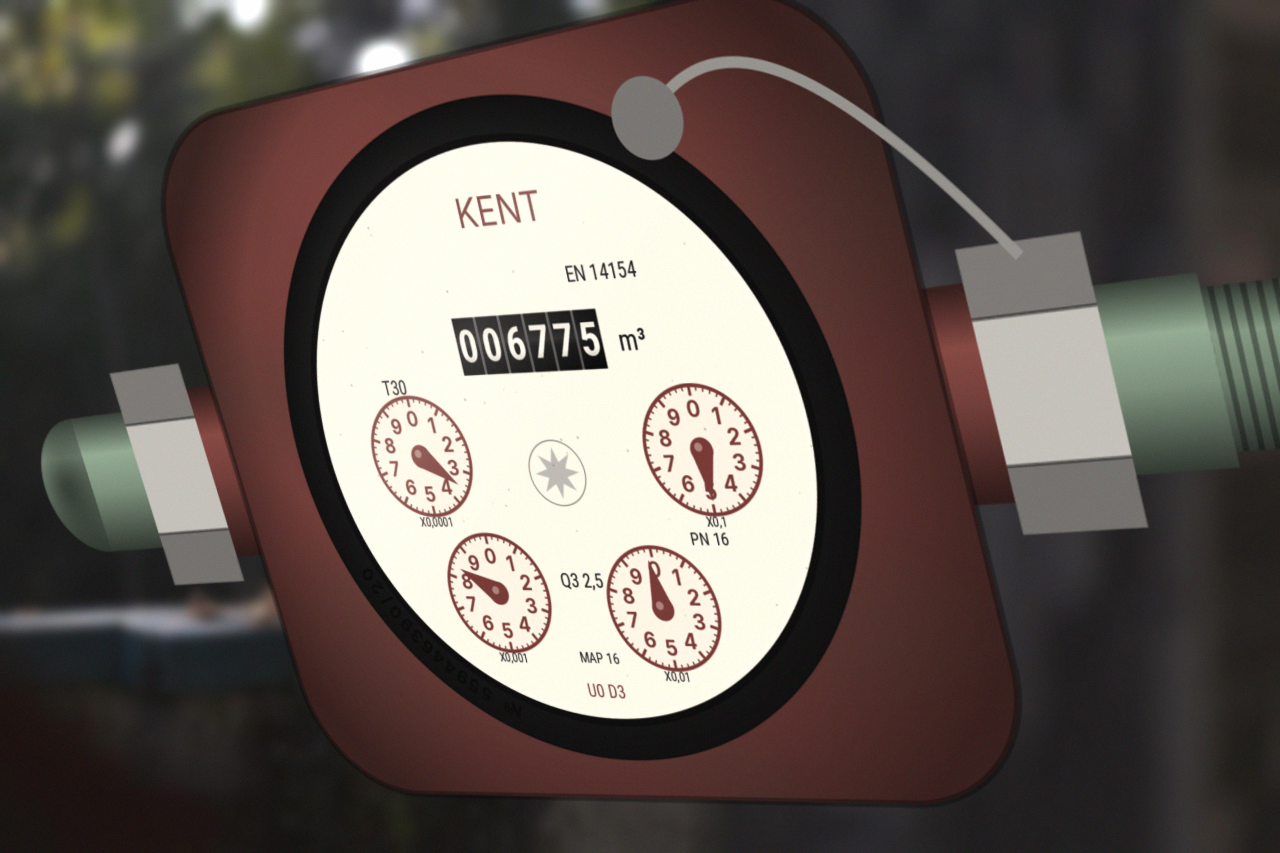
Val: 6775.4983 m³
